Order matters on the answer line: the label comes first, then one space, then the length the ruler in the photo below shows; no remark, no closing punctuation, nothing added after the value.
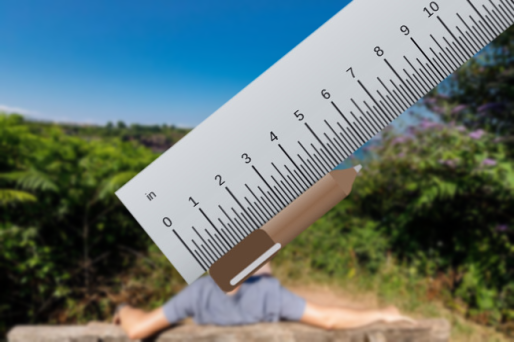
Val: 5.5 in
